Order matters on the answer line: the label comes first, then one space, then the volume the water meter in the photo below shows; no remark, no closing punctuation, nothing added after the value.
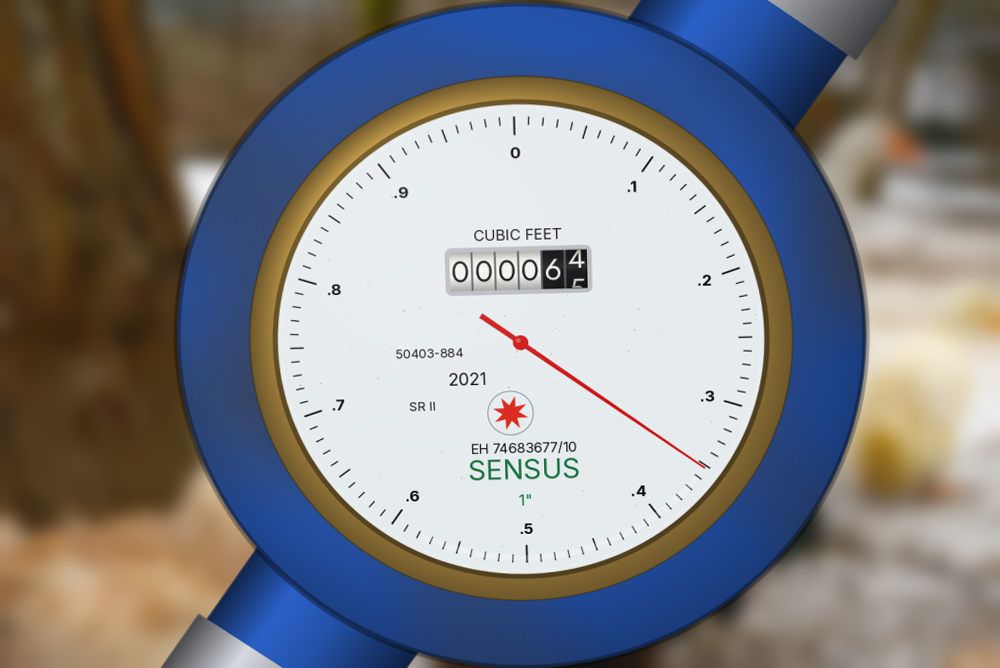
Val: 64.35 ft³
